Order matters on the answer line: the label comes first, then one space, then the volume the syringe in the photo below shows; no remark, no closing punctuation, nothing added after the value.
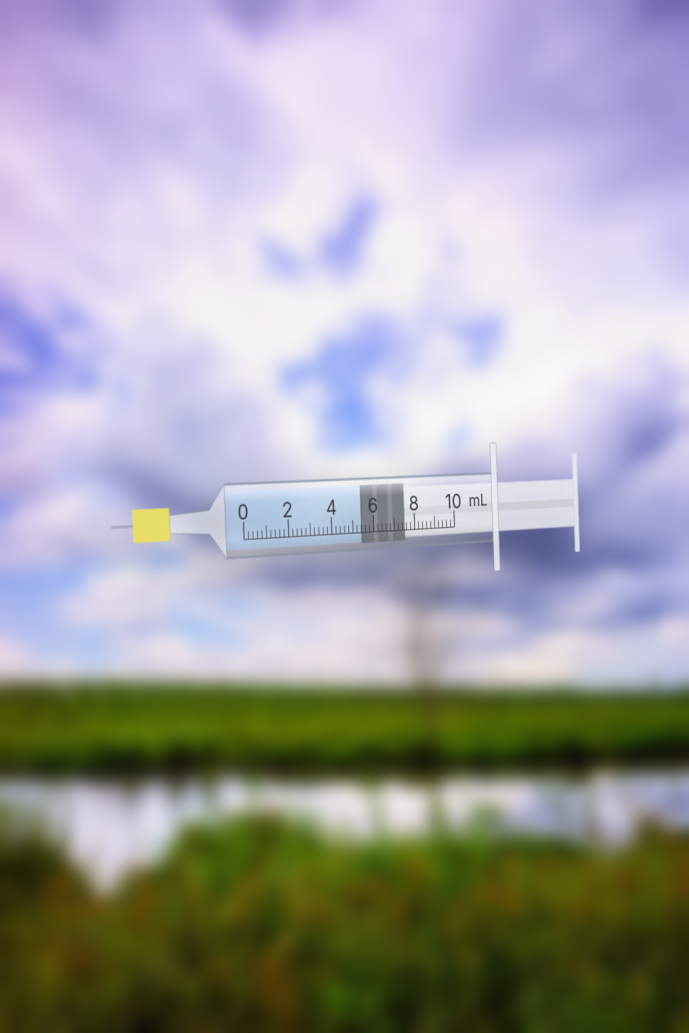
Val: 5.4 mL
